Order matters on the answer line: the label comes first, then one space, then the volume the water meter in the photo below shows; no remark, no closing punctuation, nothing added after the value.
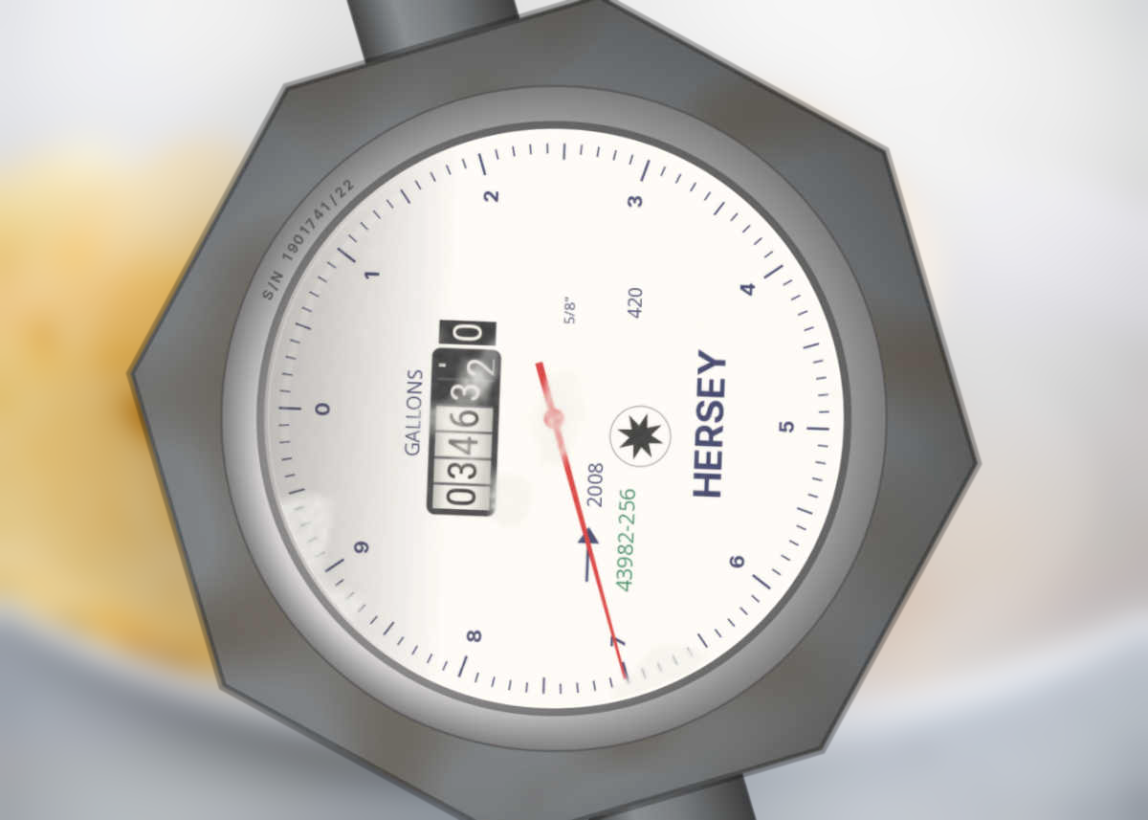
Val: 346317.0 gal
